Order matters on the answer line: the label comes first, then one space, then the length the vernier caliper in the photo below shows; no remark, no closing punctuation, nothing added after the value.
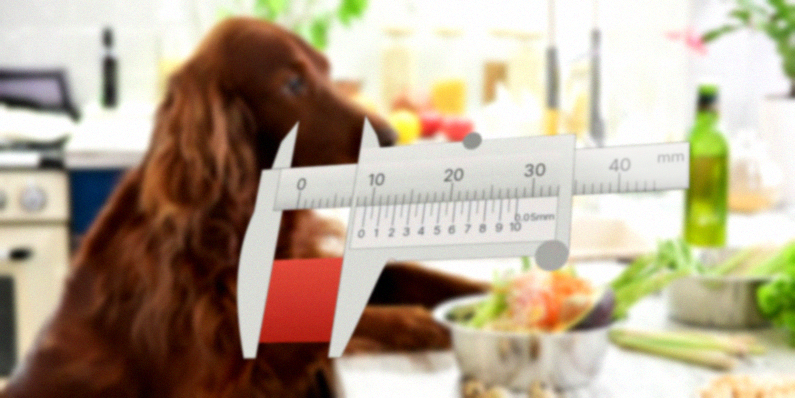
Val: 9.2 mm
